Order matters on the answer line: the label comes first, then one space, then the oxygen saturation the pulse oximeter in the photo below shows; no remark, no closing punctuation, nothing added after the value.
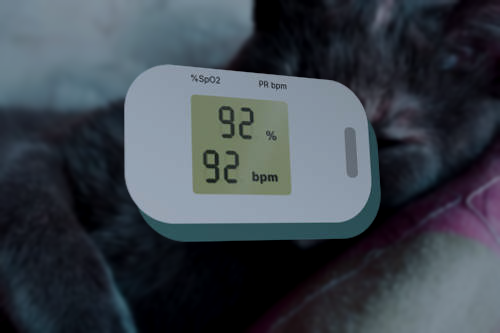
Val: 92 %
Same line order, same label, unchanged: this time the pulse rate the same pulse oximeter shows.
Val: 92 bpm
